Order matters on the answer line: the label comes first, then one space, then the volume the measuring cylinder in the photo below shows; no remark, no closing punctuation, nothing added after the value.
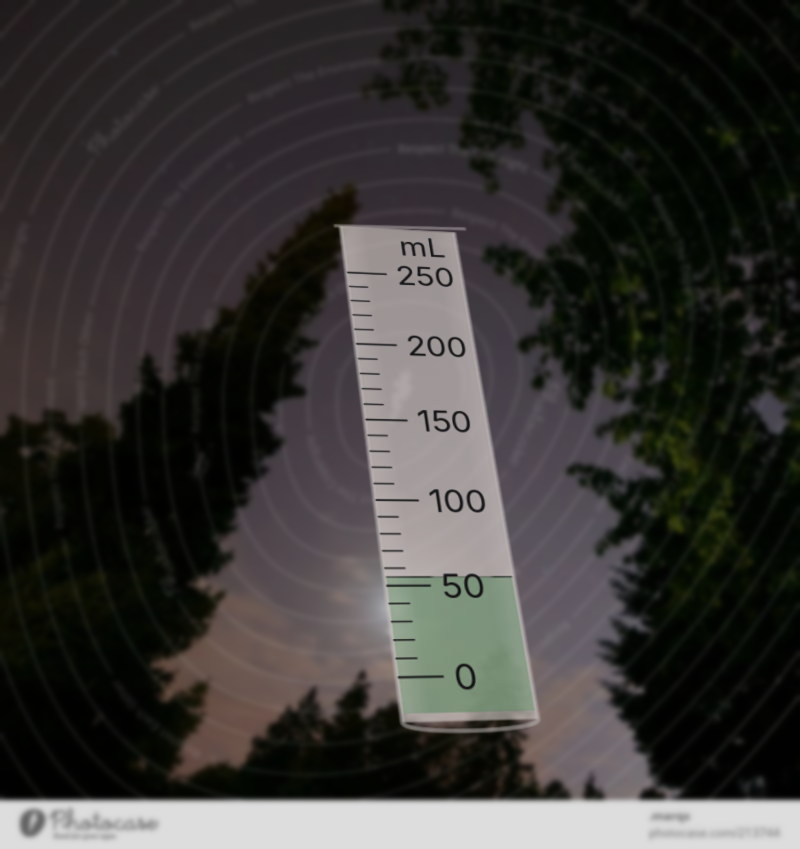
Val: 55 mL
